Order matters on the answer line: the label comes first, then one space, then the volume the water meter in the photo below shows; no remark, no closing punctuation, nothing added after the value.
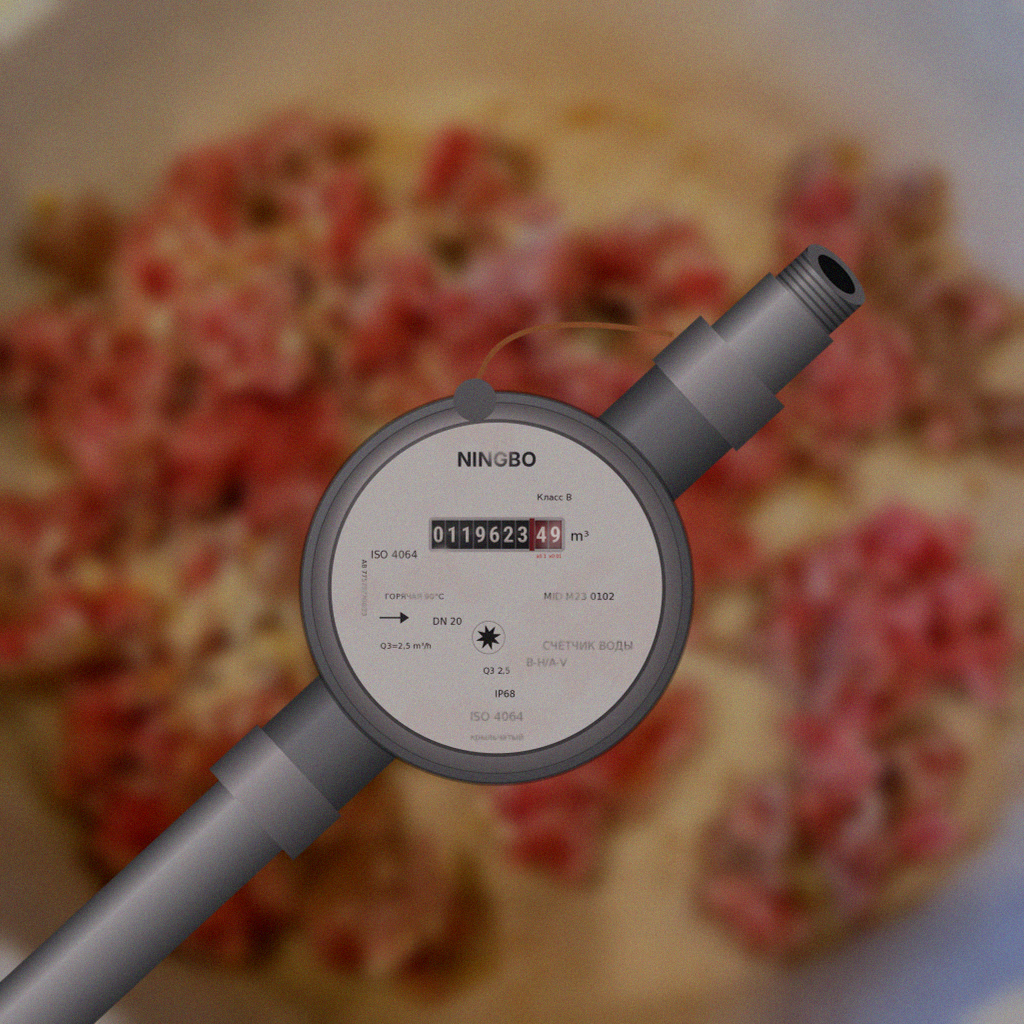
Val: 119623.49 m³
